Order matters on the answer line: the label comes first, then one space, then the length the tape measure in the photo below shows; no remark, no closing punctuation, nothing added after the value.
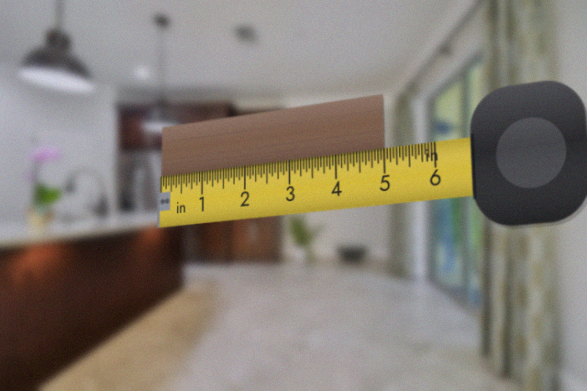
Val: 5 in
